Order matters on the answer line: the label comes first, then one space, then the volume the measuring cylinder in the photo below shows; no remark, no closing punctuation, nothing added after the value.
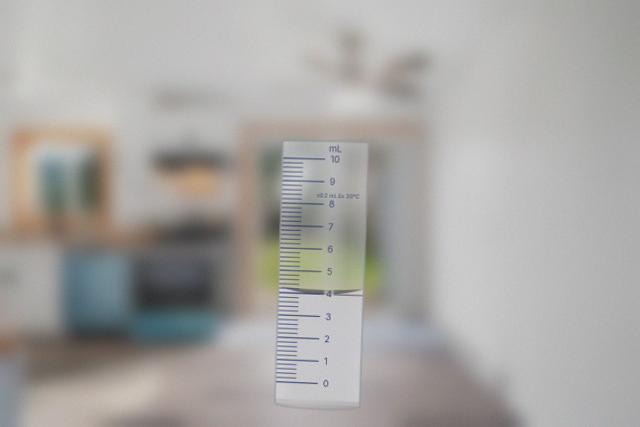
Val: 4 mL
